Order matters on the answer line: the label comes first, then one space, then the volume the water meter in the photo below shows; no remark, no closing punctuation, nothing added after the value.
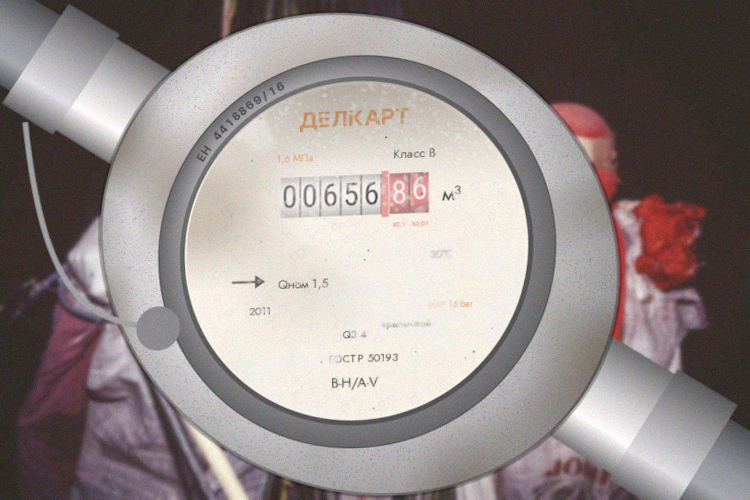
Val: 656.86 m³
